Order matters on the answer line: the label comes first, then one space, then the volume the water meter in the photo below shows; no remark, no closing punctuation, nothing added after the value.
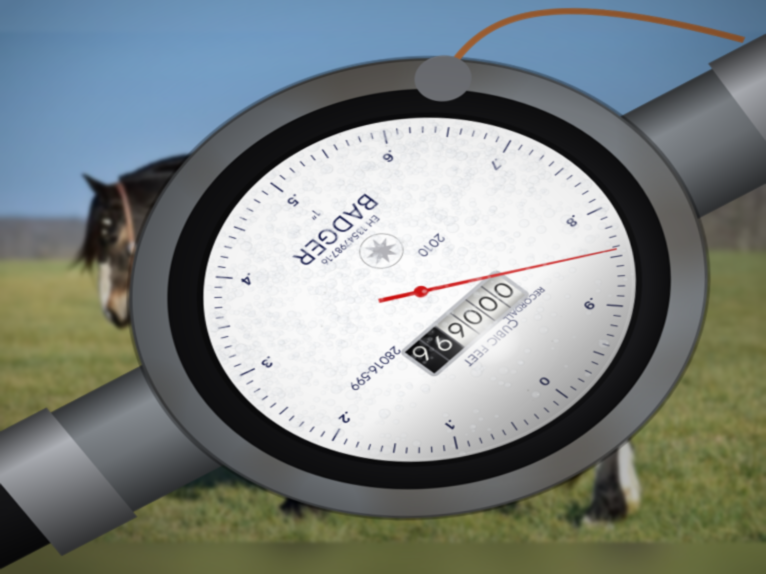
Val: 695.84 ft³
